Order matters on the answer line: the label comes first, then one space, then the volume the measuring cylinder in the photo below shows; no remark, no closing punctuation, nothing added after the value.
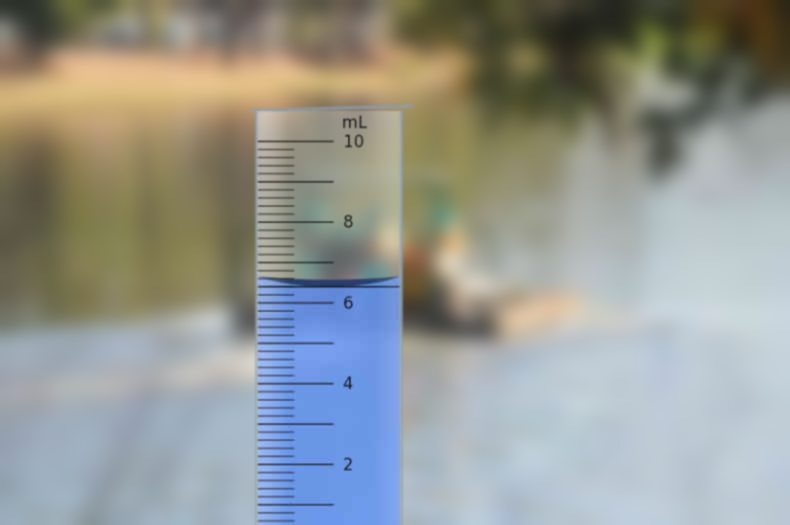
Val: 6.4 mL
